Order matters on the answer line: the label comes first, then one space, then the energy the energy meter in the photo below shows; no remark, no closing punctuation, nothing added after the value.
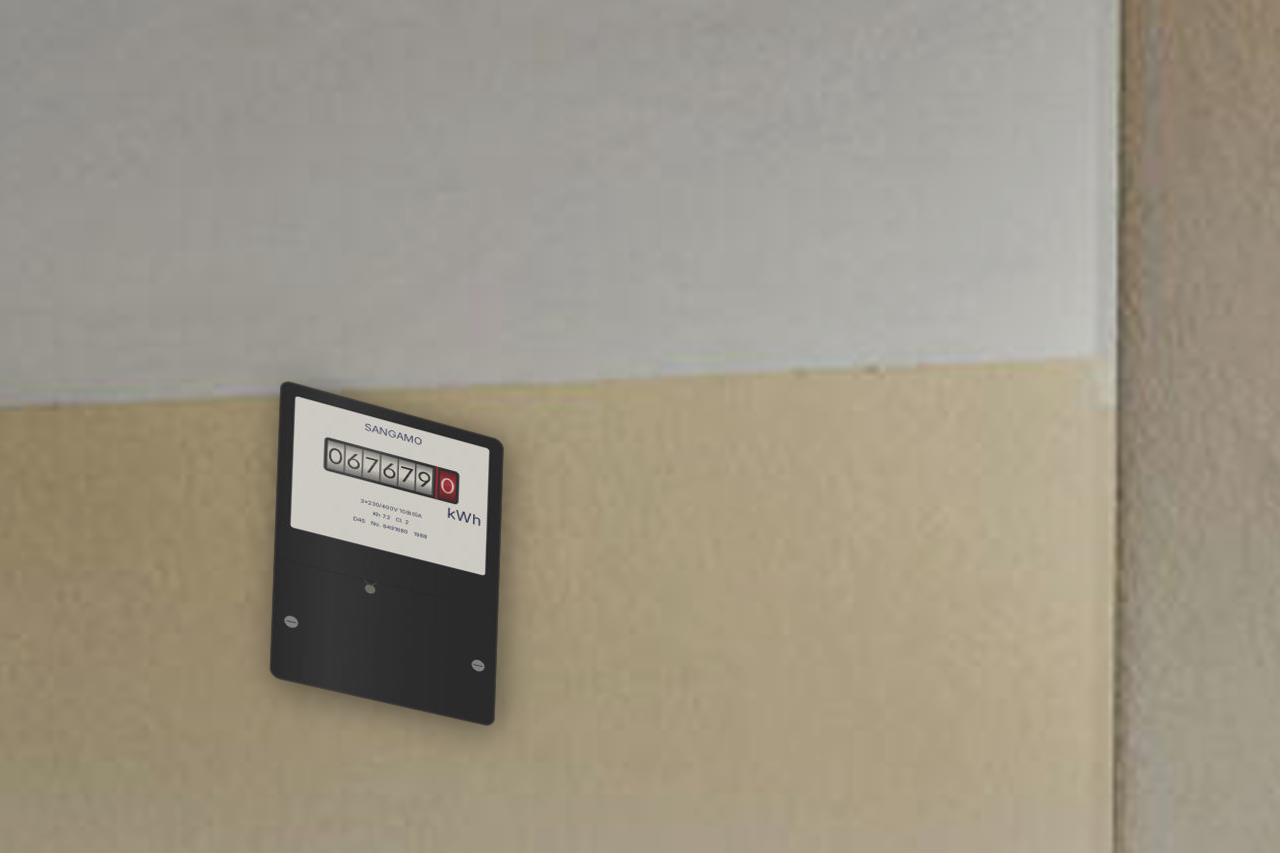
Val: 67679.0 kWh
